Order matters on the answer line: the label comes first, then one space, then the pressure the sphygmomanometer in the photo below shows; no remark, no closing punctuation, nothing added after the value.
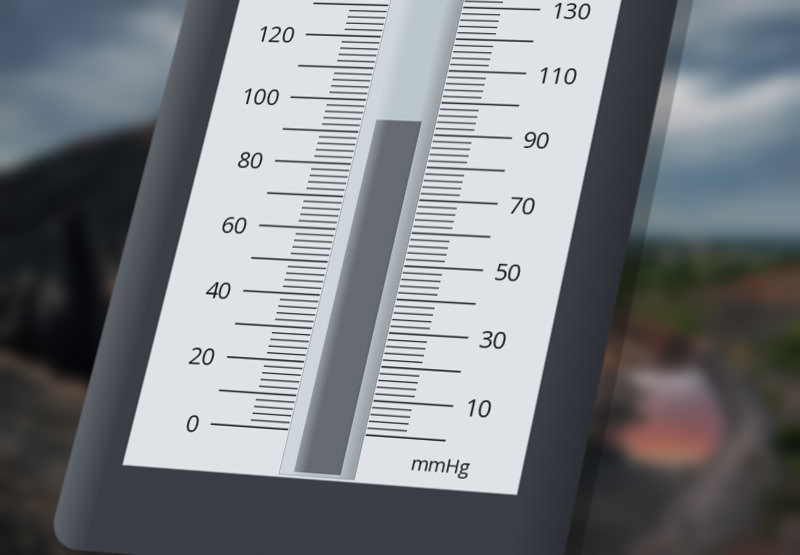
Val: 94 mmHg
